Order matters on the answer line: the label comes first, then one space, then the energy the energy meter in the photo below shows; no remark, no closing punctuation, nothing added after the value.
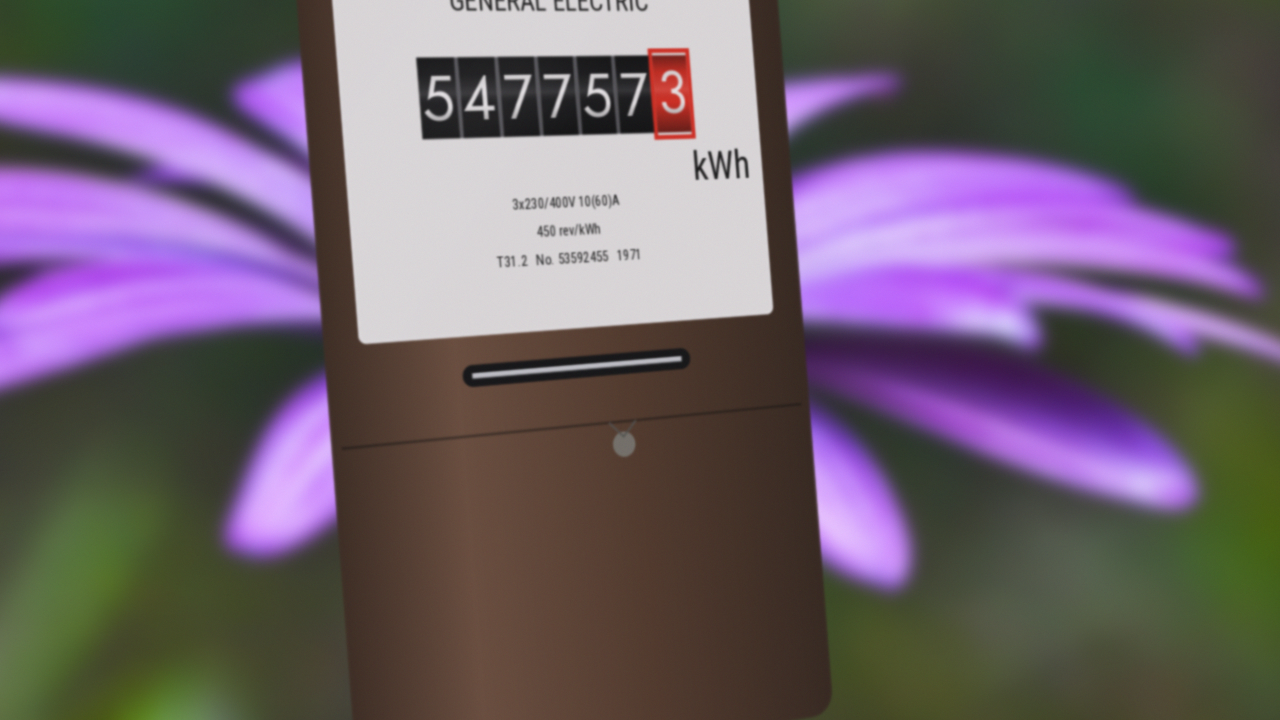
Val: 547757.3 kWh
